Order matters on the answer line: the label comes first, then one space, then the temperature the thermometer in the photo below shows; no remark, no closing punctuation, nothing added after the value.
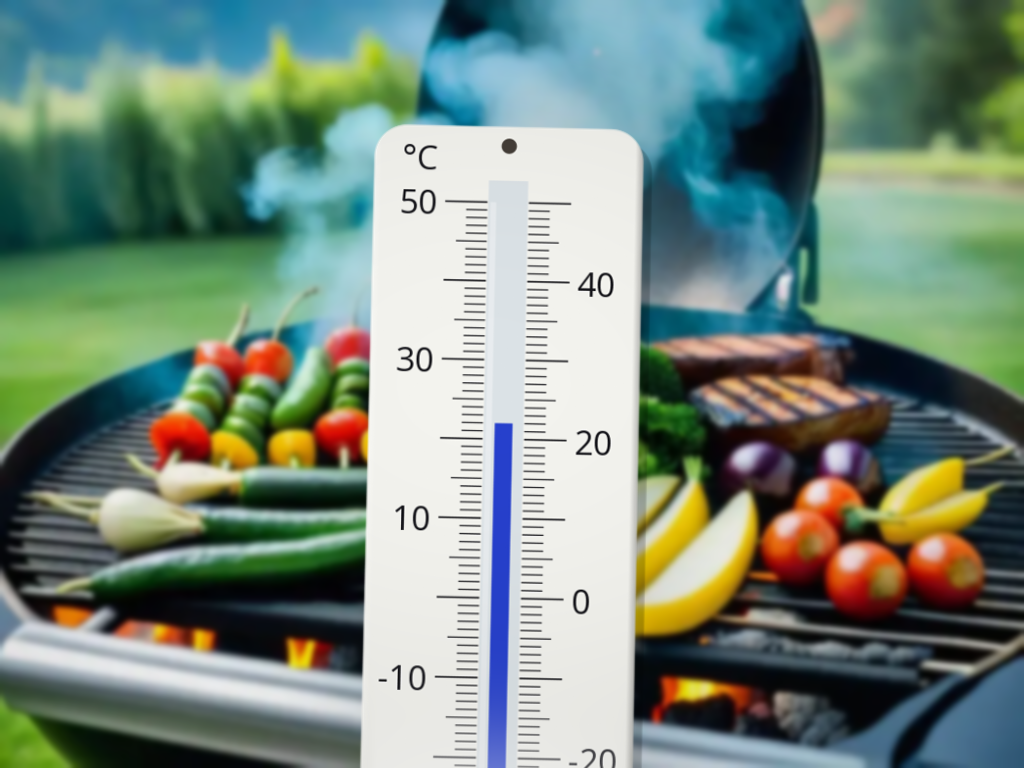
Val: 22 °C
